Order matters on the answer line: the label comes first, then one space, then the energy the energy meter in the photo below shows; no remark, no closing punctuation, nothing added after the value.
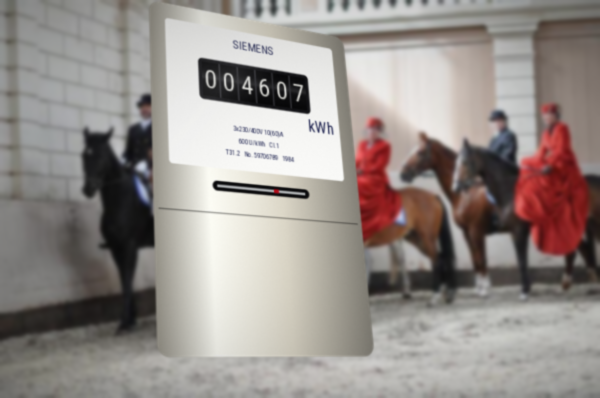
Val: 4607 kWh
